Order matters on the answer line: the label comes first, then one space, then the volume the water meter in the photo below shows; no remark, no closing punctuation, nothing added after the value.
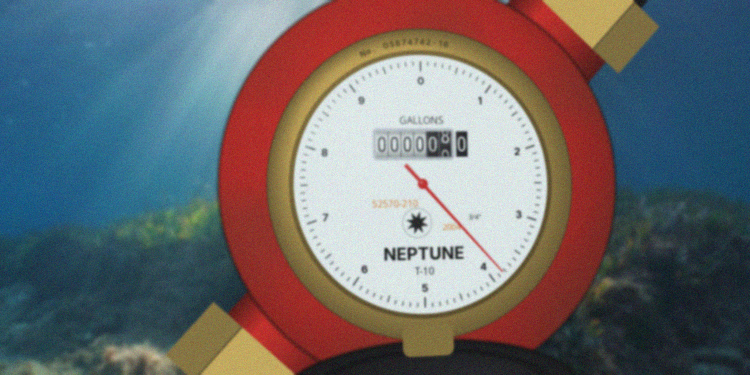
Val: 83.8 gal
